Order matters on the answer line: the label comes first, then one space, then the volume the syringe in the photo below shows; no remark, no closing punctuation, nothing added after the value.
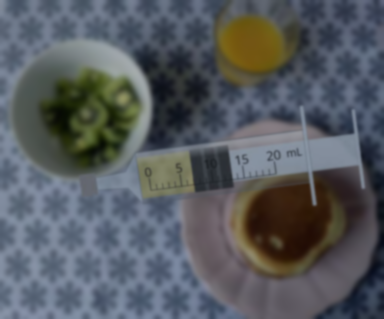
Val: 7 mL
